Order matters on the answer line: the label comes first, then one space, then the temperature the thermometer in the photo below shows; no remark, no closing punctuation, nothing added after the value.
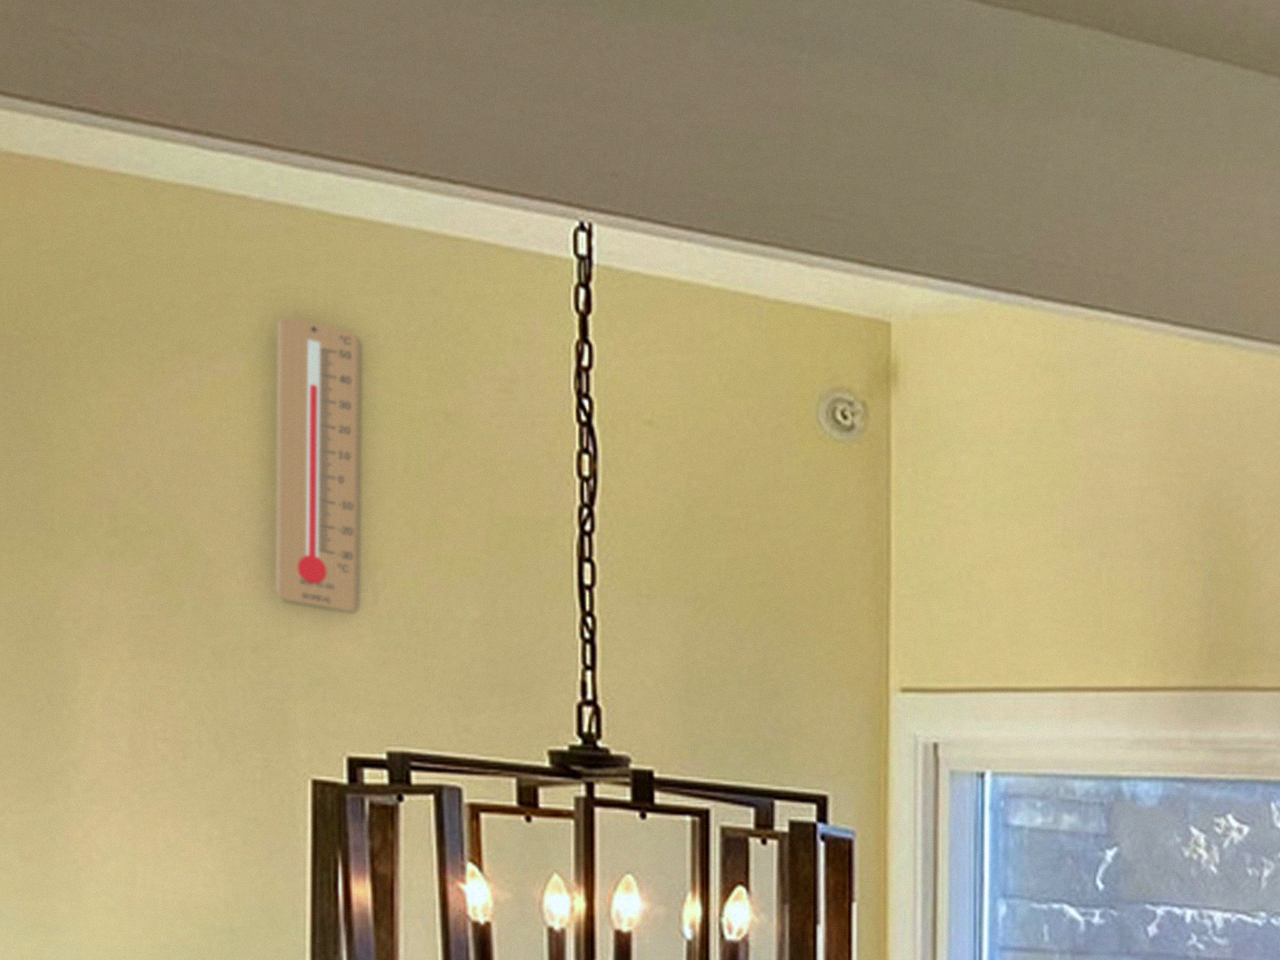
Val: 35 °C
